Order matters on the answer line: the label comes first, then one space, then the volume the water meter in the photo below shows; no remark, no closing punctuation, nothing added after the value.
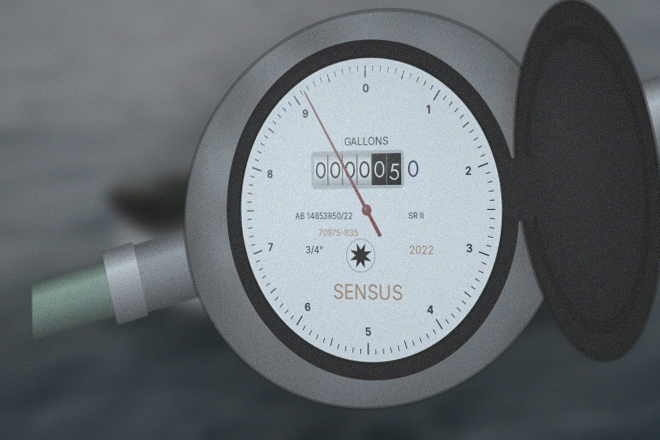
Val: 49.1 gal
